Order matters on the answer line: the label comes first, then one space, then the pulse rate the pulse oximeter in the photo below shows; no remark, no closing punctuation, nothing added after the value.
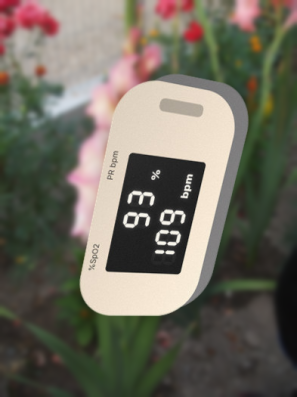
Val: 109 bpm
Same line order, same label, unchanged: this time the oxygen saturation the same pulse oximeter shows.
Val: 93 %
